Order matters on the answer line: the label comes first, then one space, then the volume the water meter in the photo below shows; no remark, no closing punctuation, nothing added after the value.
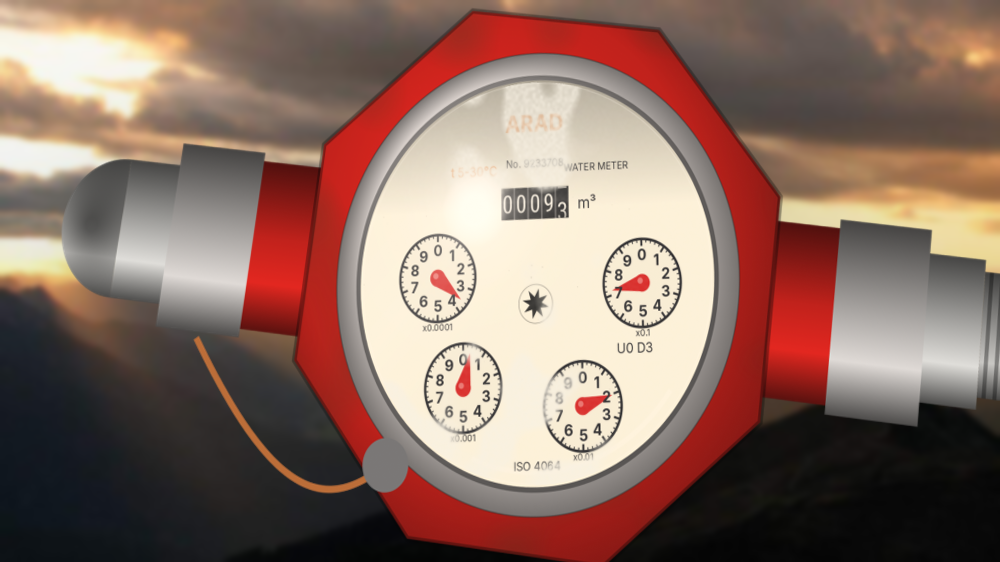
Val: 92.7203 m³
